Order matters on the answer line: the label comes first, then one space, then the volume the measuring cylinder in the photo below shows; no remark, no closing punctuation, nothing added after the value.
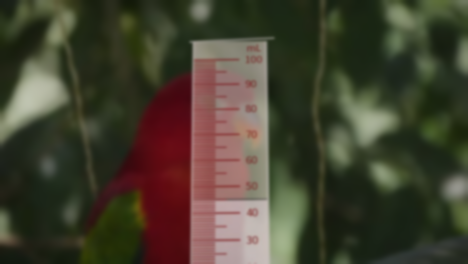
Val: 45 mL
